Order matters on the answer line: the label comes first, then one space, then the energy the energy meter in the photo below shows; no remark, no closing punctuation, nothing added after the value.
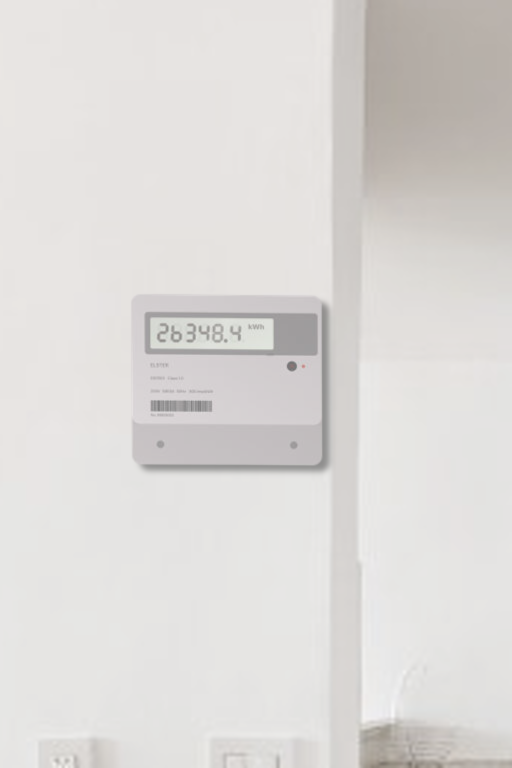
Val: 26348.4 kWh
